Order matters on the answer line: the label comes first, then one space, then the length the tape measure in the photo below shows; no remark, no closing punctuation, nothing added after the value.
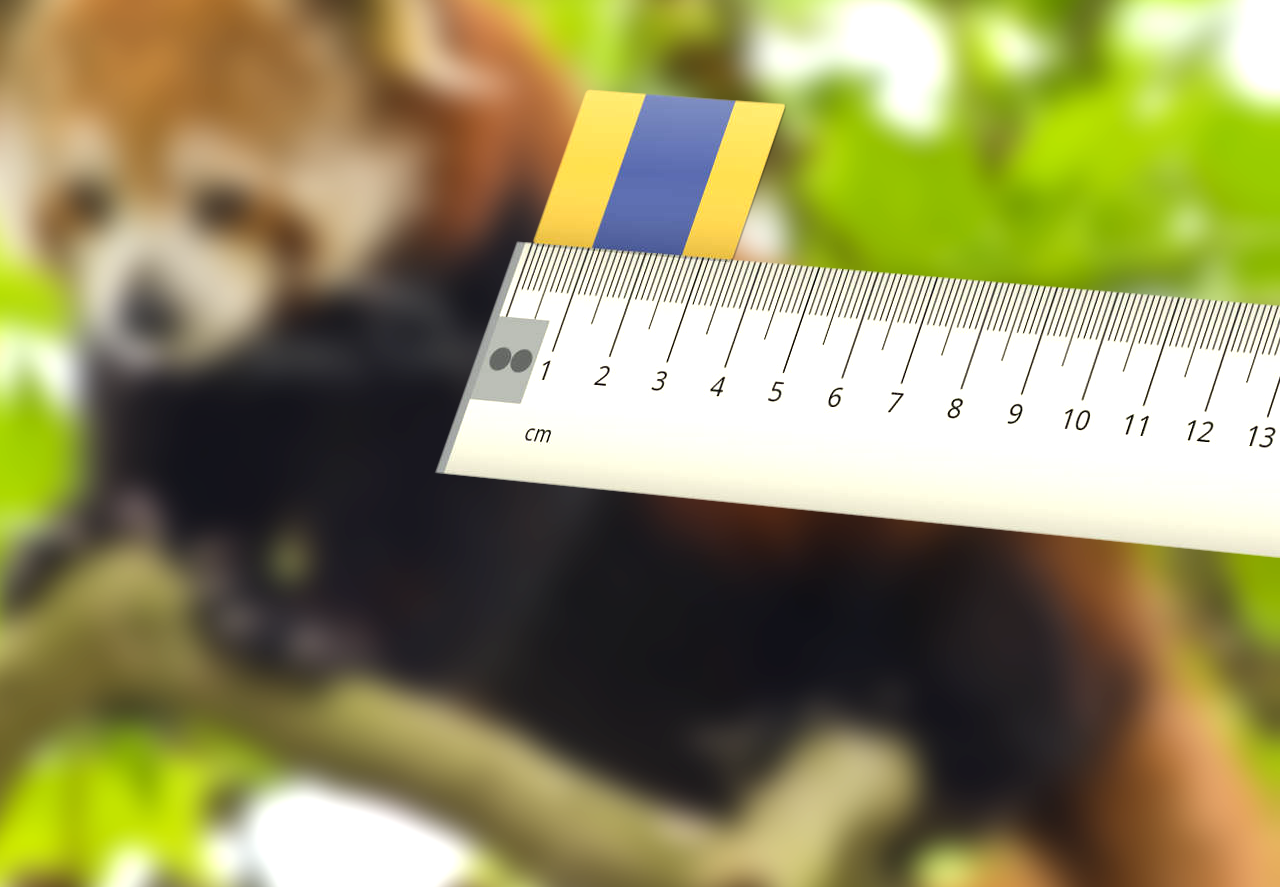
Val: 3.5 cm
